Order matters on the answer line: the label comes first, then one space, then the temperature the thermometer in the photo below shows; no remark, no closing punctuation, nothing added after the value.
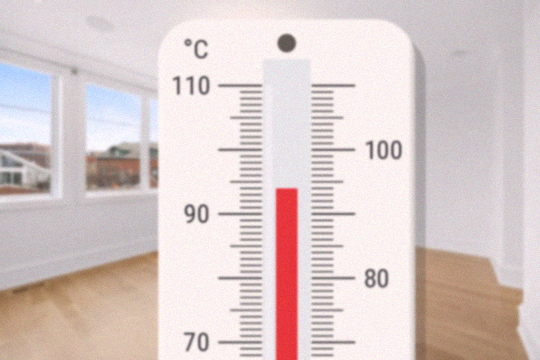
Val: 94 °C
